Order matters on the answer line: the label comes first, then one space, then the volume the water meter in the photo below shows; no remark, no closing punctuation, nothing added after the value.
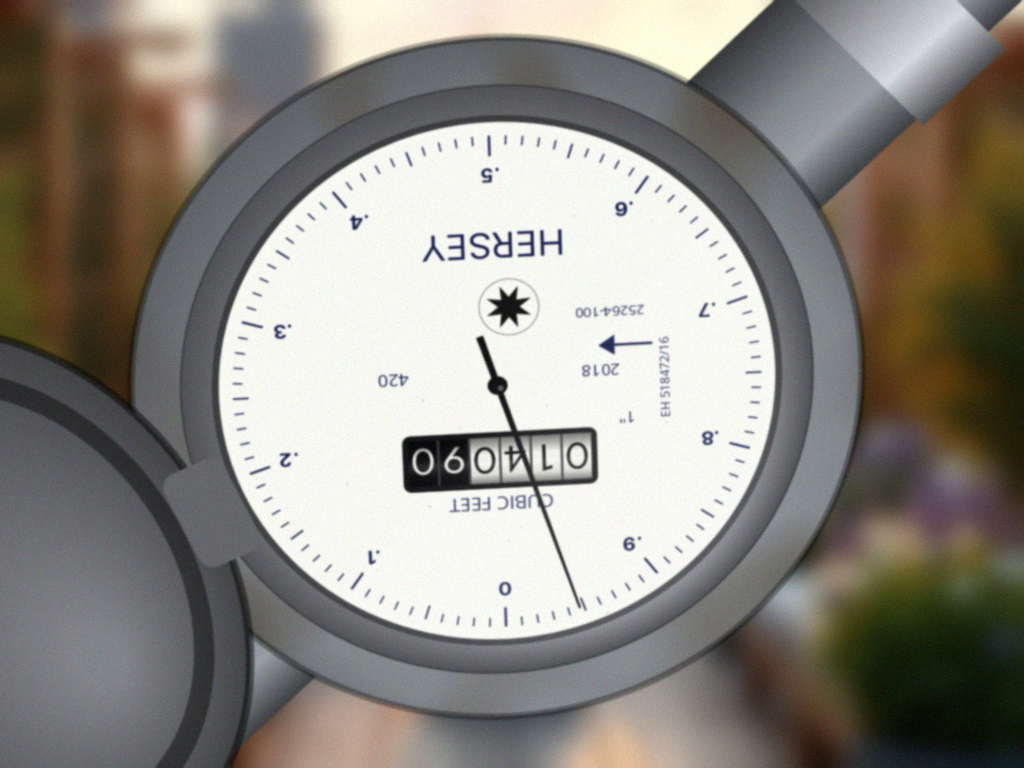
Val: 14089.95 ft³
